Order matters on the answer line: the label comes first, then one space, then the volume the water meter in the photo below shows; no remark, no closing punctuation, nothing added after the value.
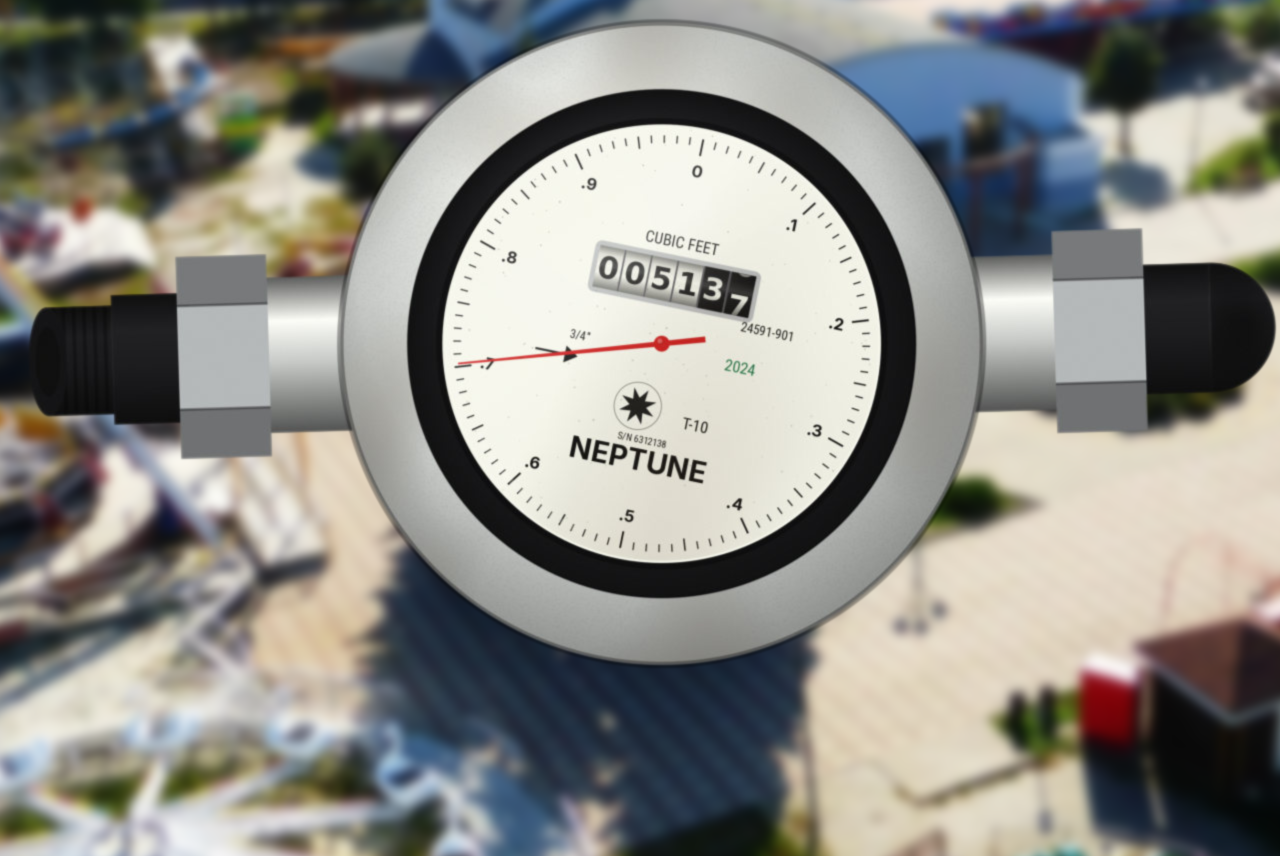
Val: 5136.70 ft³
